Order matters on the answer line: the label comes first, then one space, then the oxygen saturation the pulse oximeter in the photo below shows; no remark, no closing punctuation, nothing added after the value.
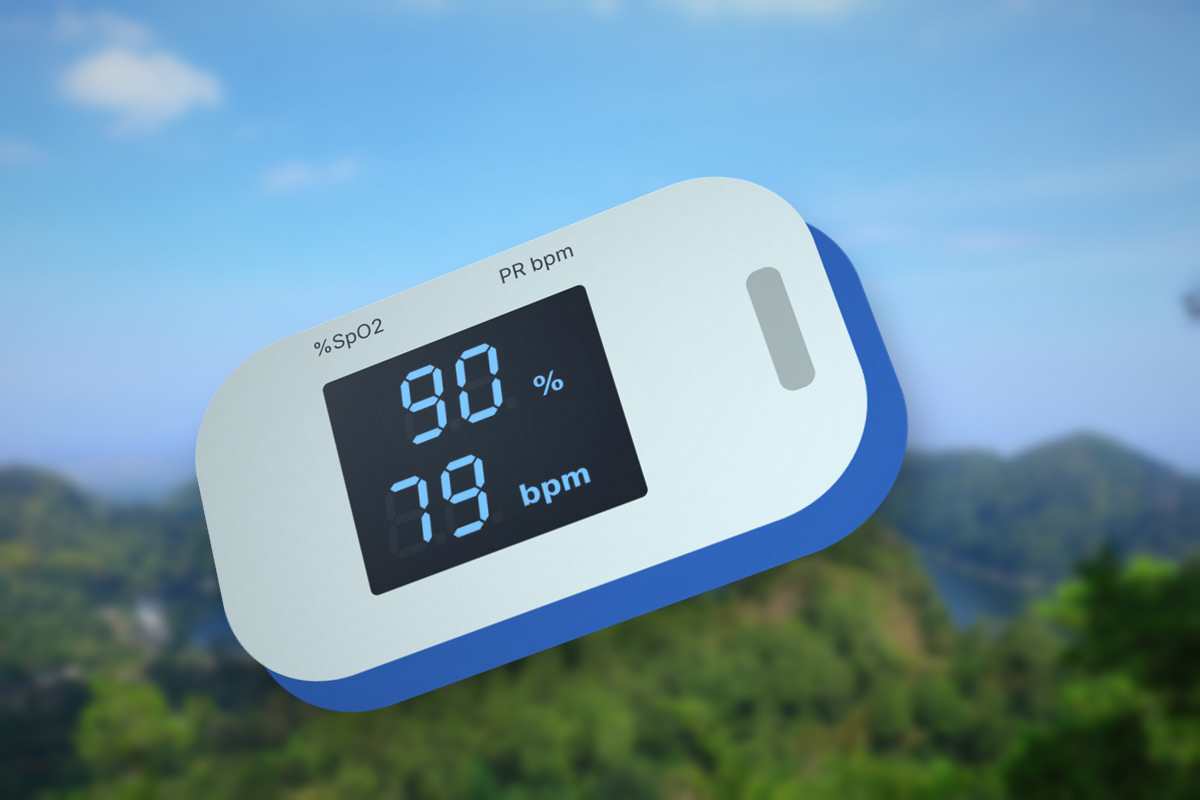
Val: 90 %
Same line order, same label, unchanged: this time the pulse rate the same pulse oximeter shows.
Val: 79 bpm
